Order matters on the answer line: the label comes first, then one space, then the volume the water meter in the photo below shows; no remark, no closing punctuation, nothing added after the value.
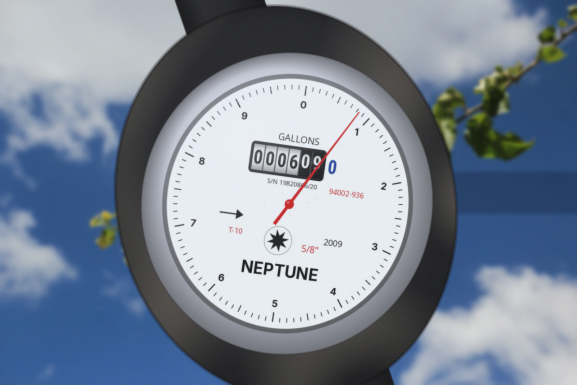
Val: 6090.8 gal
